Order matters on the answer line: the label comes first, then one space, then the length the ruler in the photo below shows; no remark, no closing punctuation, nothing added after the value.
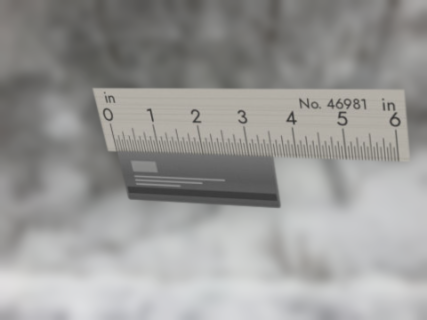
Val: 3.5 in
